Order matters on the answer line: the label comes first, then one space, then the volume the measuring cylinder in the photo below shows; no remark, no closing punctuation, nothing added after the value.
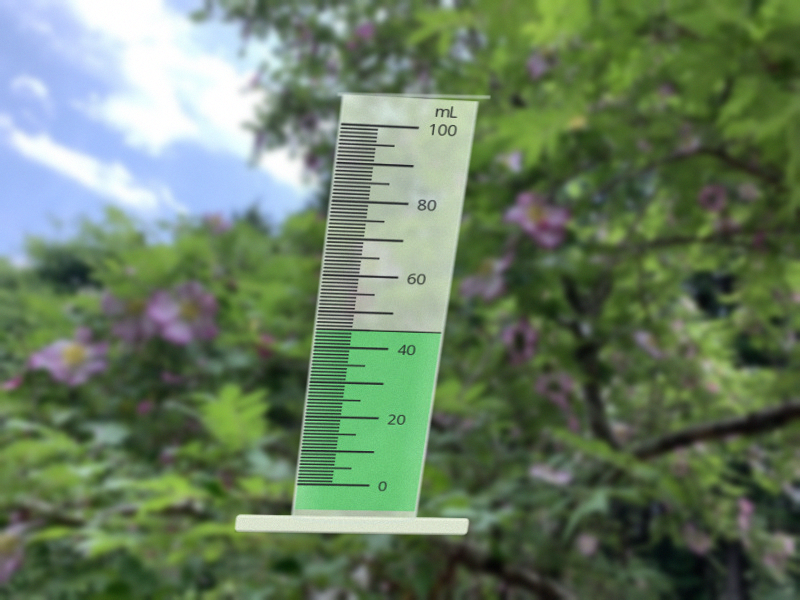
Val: 45 mL
